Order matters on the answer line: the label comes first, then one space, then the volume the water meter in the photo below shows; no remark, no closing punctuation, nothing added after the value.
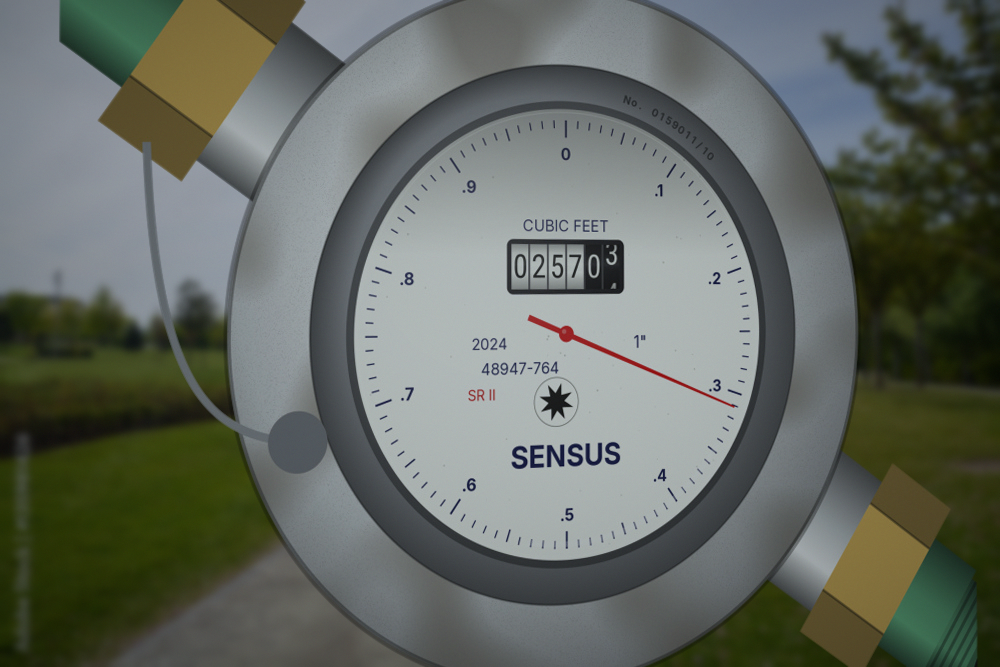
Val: 25703.31 ft³
